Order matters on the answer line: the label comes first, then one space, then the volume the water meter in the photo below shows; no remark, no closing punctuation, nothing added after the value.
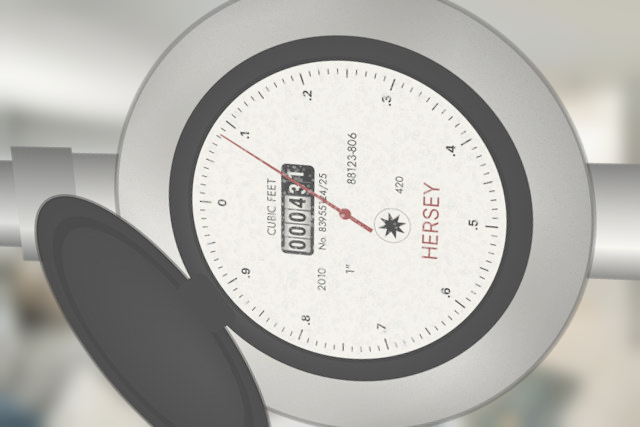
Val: 431.08 ft³
